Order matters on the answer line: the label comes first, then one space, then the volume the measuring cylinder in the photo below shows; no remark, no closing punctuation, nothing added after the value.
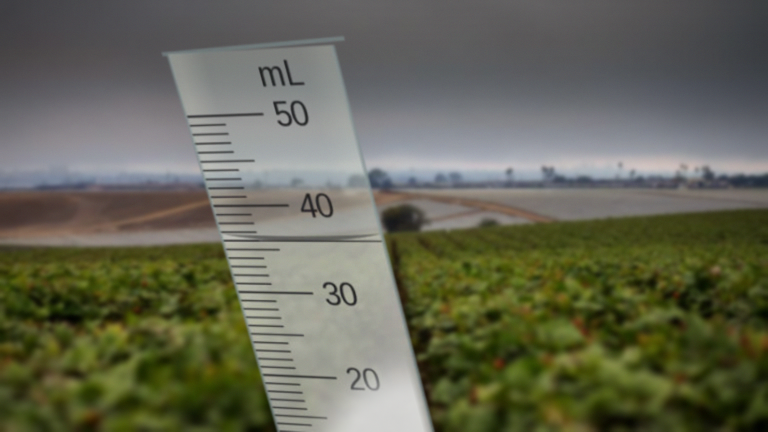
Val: 36 mL
